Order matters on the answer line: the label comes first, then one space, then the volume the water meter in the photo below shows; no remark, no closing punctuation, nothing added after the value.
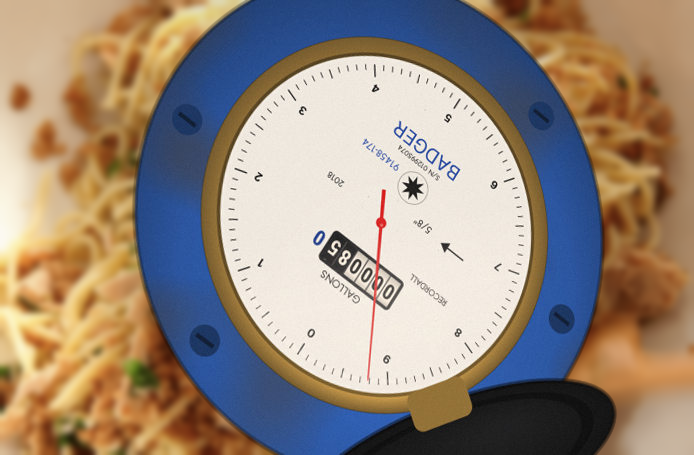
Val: 849.2 gal
